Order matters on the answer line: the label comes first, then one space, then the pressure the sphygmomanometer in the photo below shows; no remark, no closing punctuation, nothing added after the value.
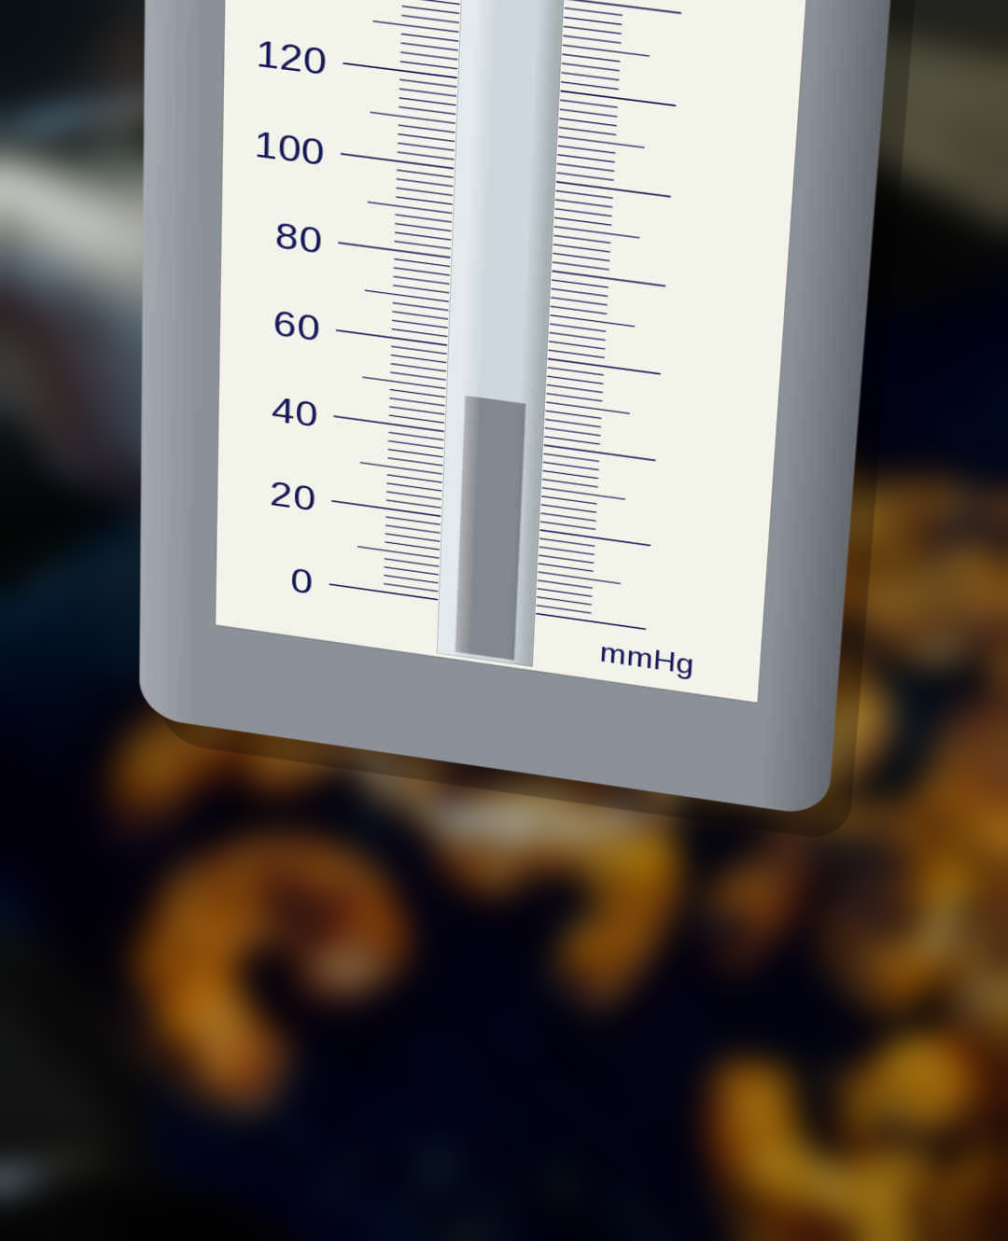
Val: 49 mmHg
